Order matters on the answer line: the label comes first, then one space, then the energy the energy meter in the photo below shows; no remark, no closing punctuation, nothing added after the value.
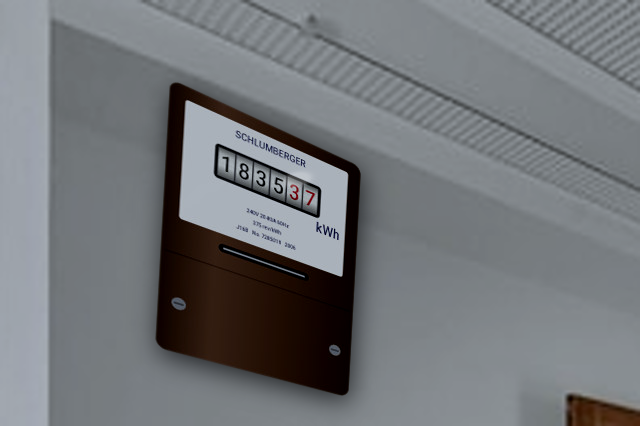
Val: 1835.37 kWh
